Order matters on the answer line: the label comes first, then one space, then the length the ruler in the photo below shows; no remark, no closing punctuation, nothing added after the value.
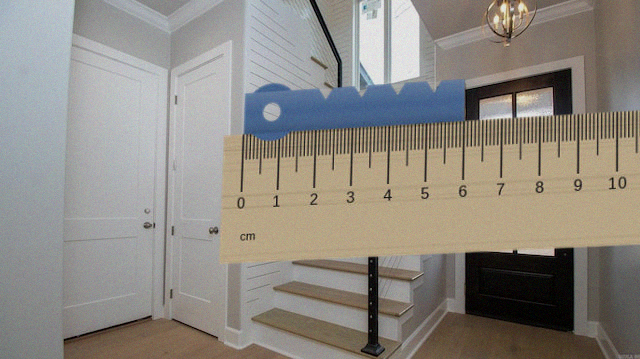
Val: 6 cm
